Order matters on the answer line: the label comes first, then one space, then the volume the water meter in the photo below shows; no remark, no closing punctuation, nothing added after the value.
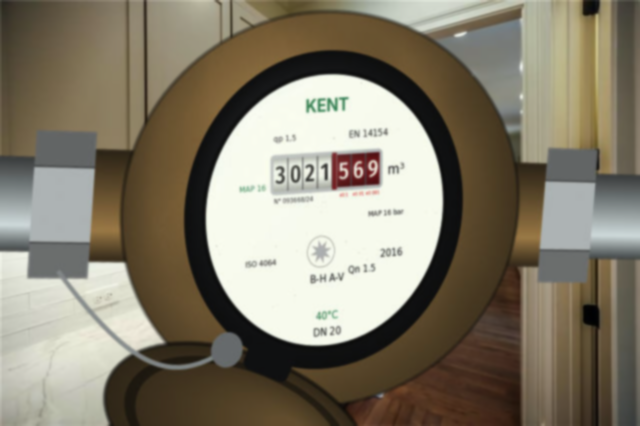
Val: 3021.569 m³
